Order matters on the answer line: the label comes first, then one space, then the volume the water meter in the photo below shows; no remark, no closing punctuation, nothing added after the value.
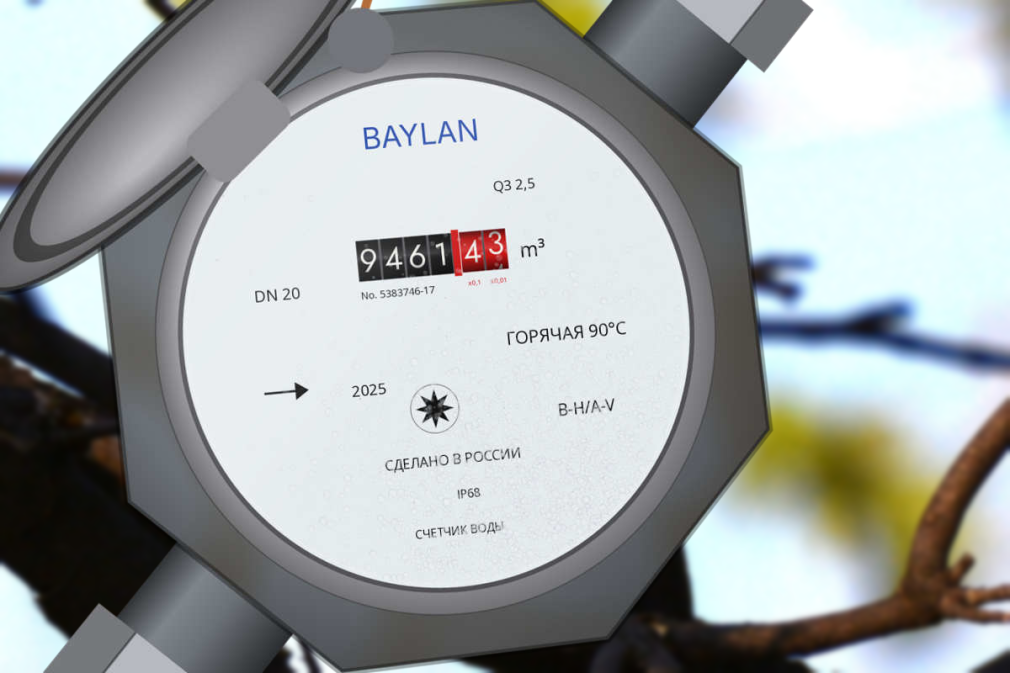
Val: 9461.43 m³
